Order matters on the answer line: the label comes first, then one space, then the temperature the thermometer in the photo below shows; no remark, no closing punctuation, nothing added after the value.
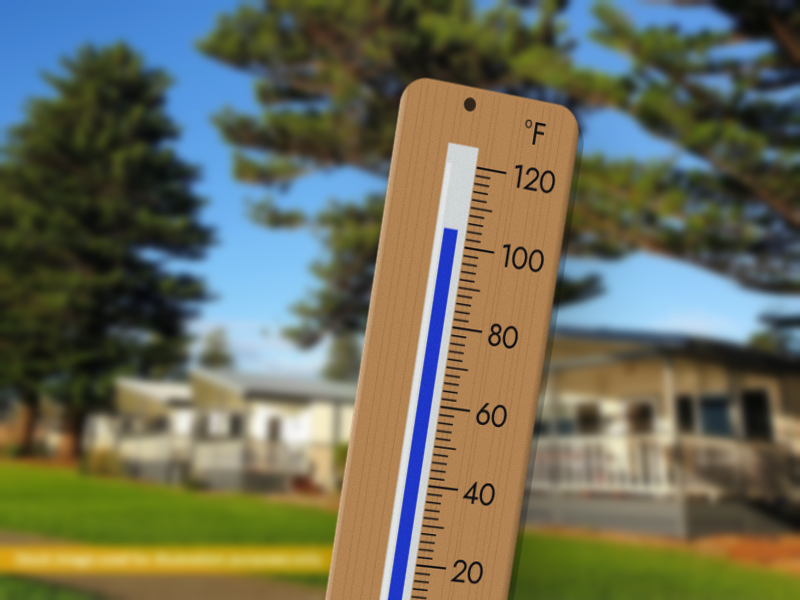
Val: 104 °F
